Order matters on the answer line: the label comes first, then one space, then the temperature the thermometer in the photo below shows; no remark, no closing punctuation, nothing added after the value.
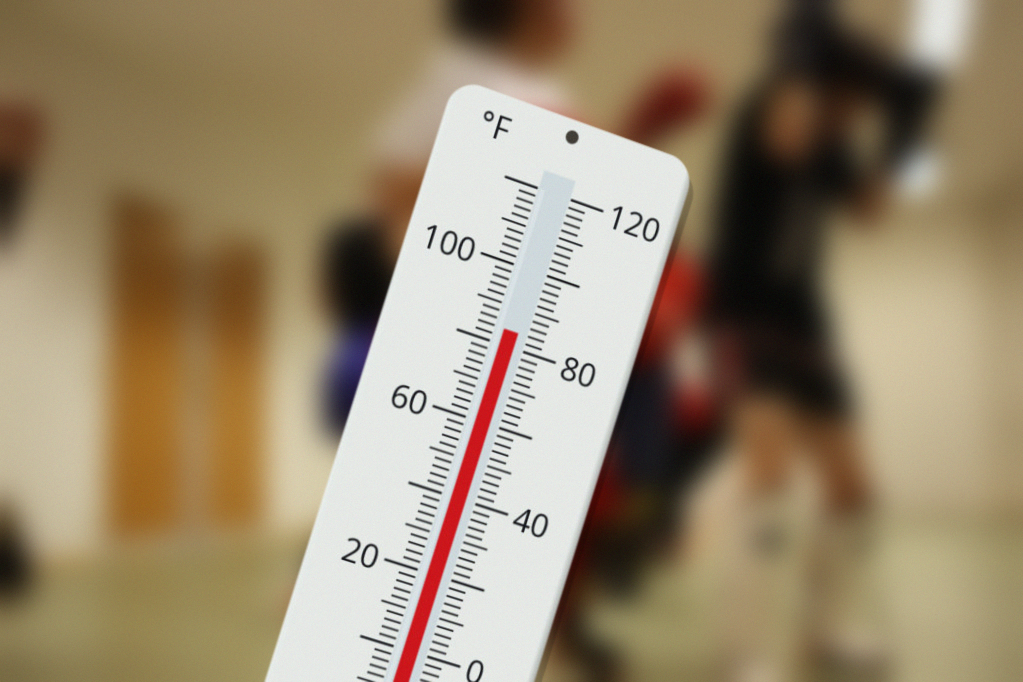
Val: 84 °F
